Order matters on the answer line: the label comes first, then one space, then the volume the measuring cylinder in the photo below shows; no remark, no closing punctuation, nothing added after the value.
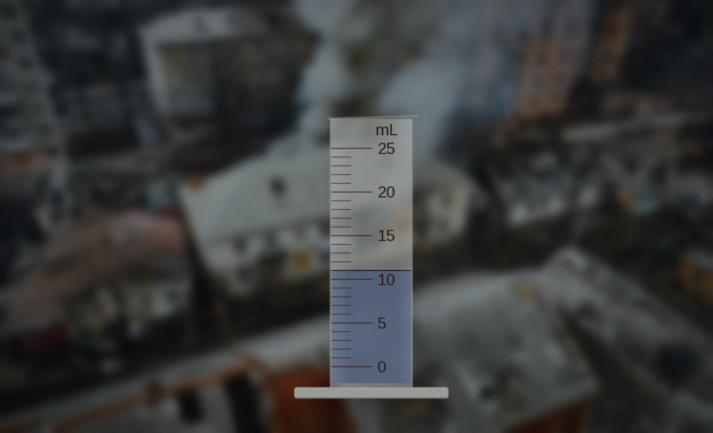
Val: 11 mL
